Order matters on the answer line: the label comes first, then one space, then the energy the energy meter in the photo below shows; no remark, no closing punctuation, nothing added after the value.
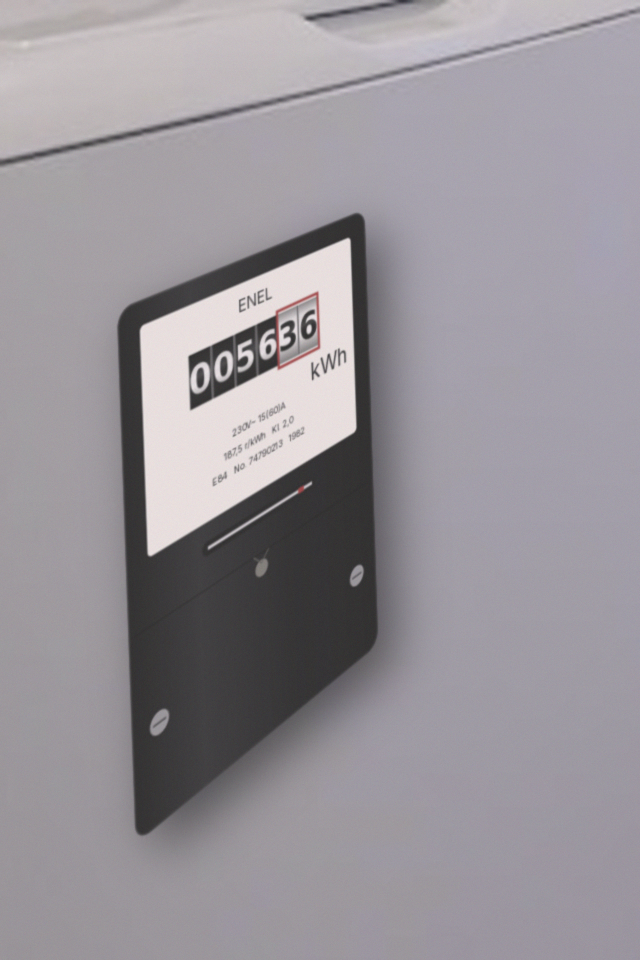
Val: 56.36 kWh
